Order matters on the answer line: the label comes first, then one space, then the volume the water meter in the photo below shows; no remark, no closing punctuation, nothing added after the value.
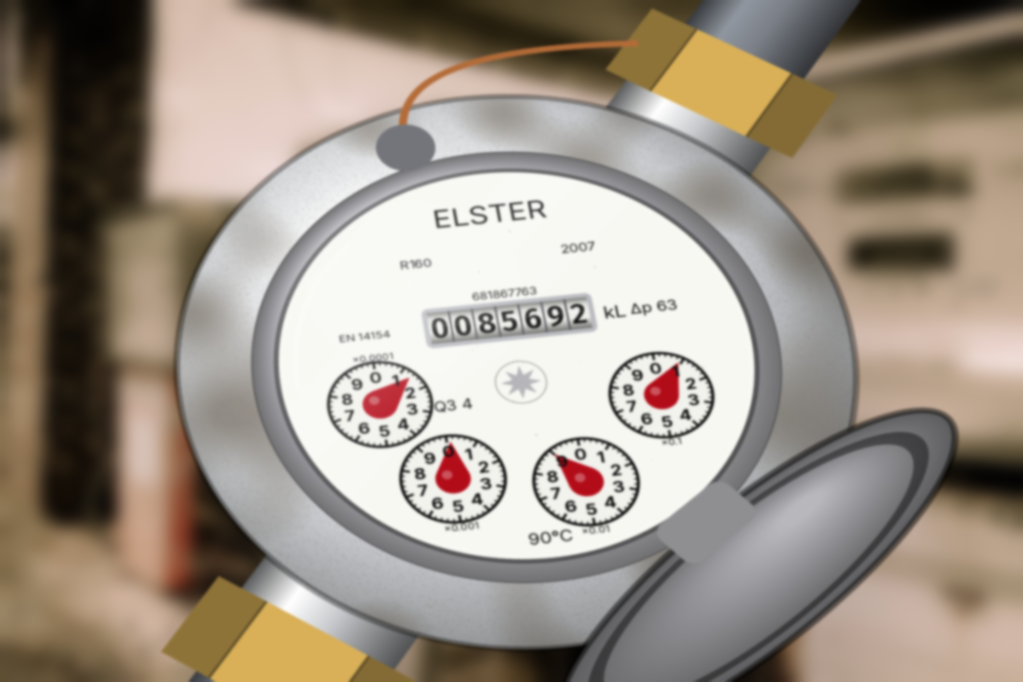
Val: 85692.0901 kL
